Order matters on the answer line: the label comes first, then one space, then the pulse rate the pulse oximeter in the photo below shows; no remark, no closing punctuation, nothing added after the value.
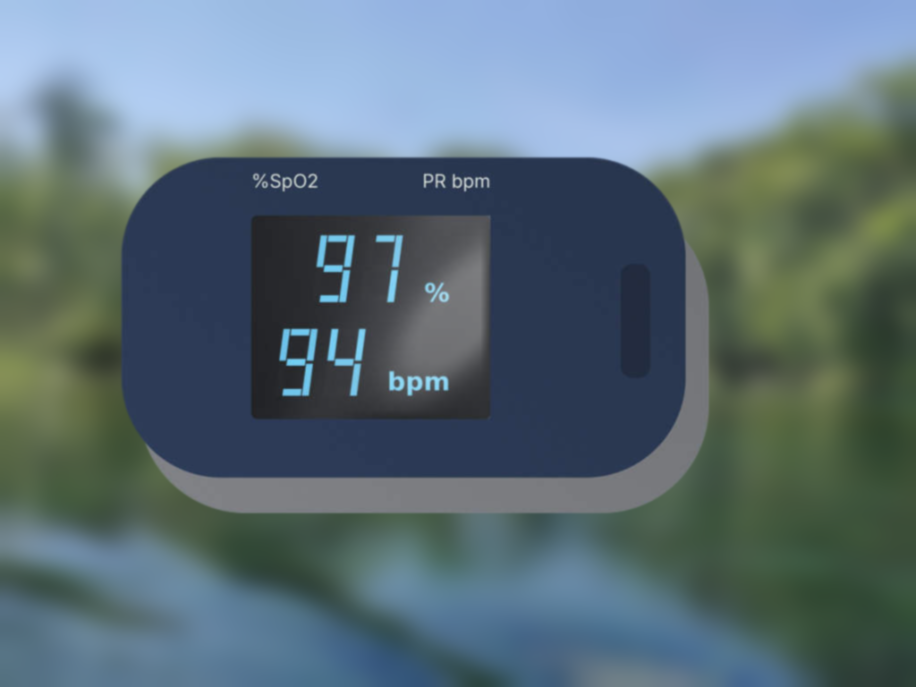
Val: 94 bpm
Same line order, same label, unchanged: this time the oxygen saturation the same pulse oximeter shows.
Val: 97 %
